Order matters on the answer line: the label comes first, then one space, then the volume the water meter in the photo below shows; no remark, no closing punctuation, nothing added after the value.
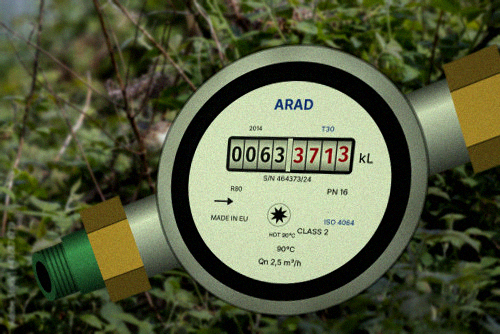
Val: 63.3713 kL
